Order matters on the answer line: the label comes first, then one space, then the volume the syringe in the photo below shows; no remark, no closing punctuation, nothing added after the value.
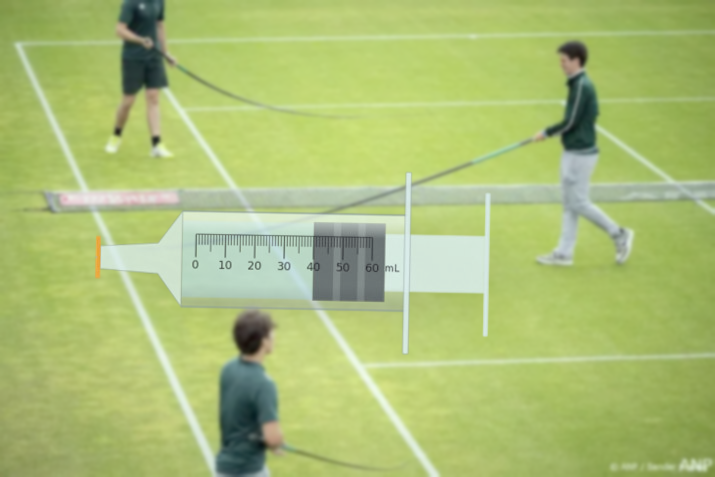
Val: 40 mL
